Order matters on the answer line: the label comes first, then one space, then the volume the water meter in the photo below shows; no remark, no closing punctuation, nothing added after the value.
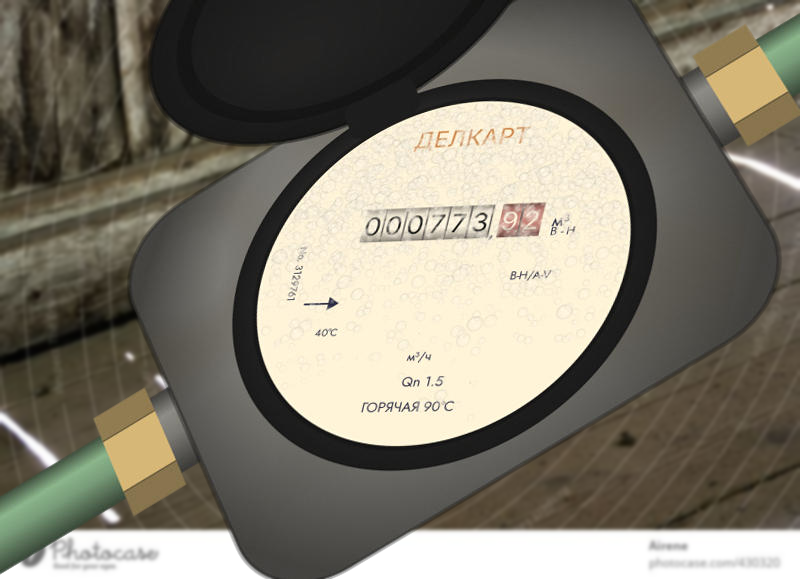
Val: 773.92 m³
